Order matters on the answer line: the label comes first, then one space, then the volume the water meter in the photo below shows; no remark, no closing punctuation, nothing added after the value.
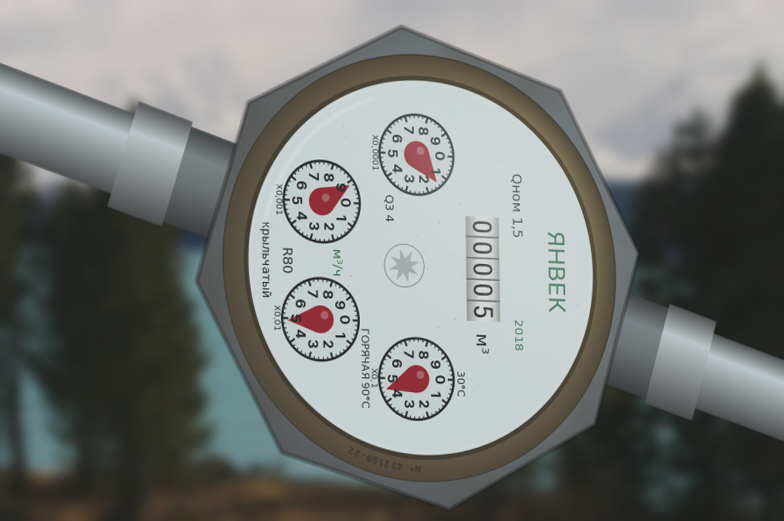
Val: 5.4491 m³
